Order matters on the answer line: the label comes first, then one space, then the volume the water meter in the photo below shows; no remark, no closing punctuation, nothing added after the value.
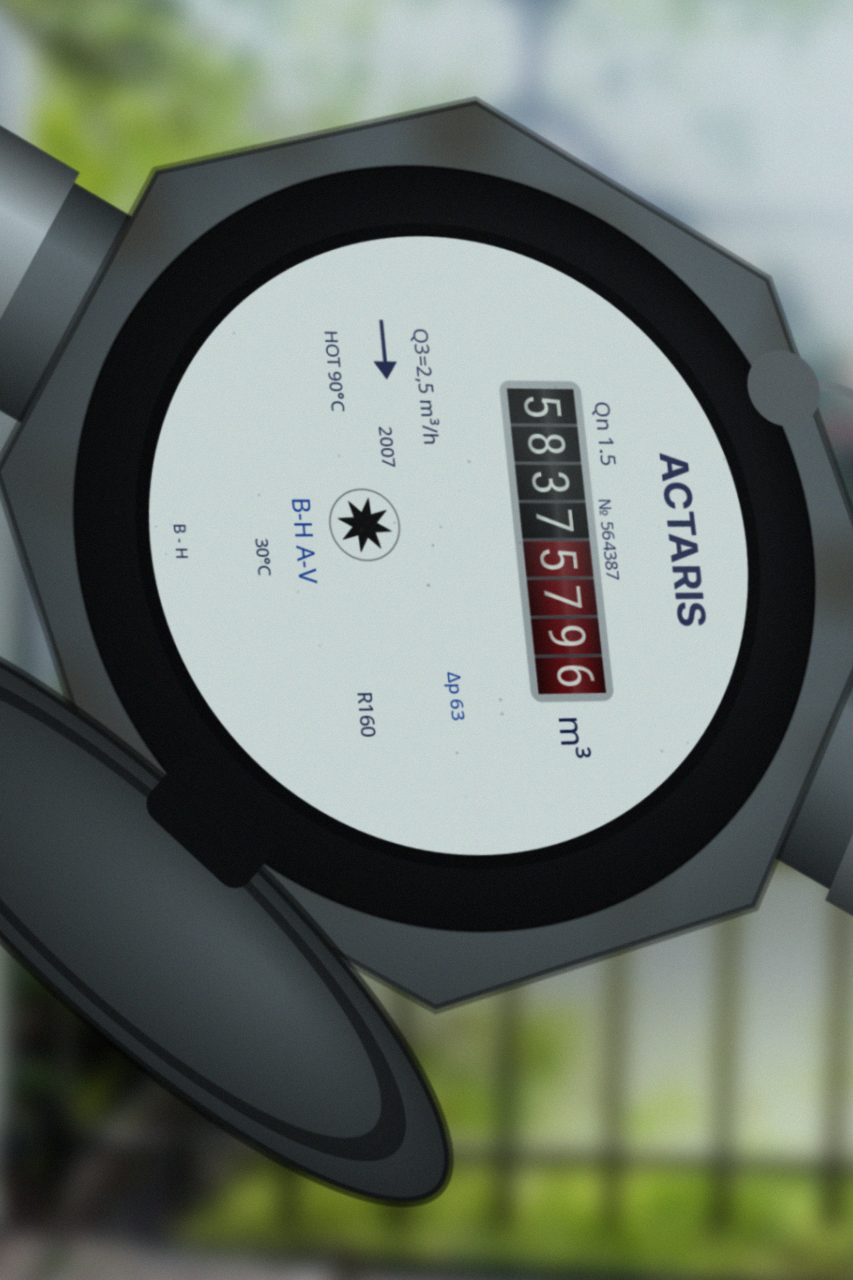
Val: 5837.5796 m³
